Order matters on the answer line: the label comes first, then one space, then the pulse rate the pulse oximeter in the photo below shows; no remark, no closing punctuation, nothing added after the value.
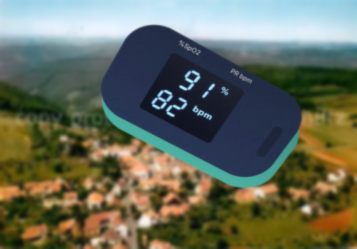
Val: 82 bpm
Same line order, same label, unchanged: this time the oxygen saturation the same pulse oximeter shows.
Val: 91 %
